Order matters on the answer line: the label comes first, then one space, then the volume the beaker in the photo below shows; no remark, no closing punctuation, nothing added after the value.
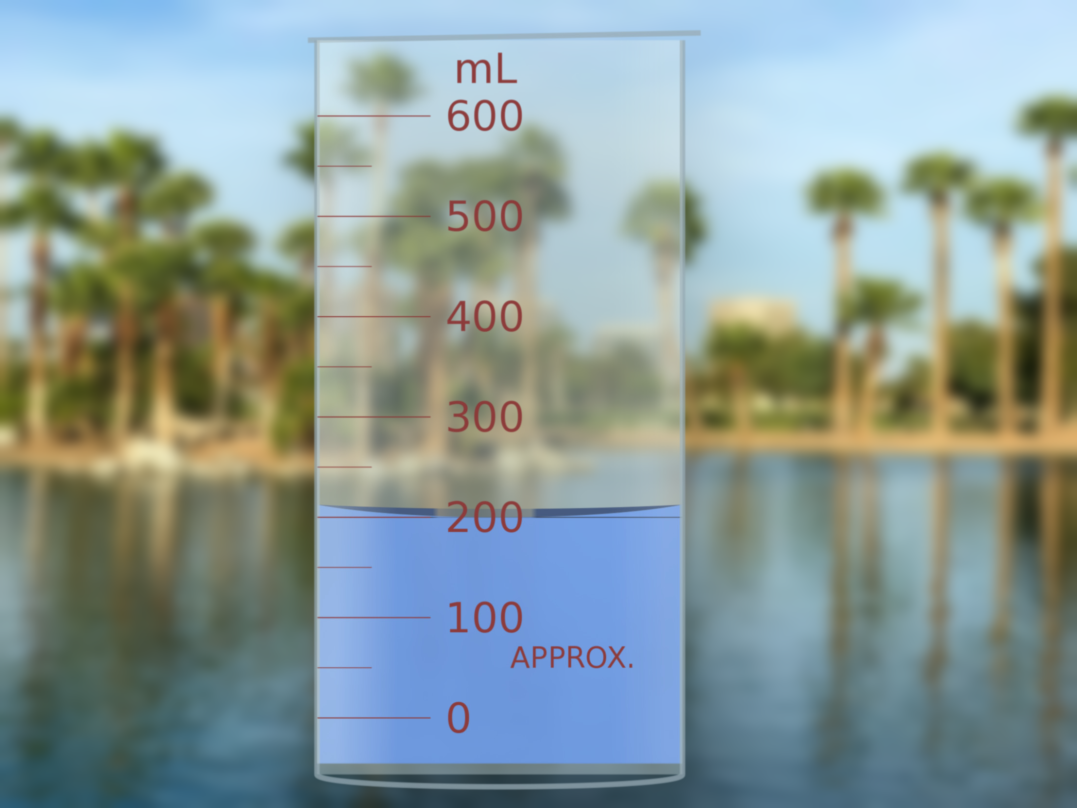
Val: 200 mL
